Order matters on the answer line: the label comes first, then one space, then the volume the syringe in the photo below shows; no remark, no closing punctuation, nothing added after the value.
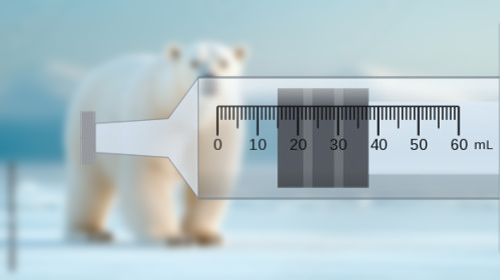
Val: 15 mL
